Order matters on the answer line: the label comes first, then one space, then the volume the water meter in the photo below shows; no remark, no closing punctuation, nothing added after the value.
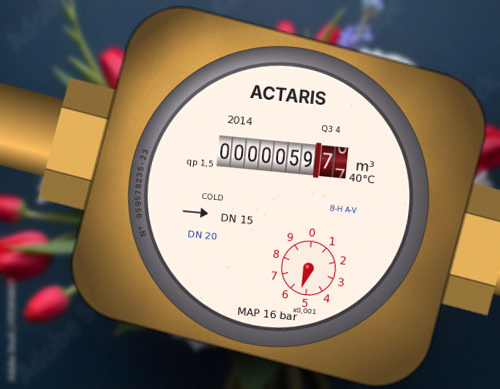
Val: 59.765 m³
